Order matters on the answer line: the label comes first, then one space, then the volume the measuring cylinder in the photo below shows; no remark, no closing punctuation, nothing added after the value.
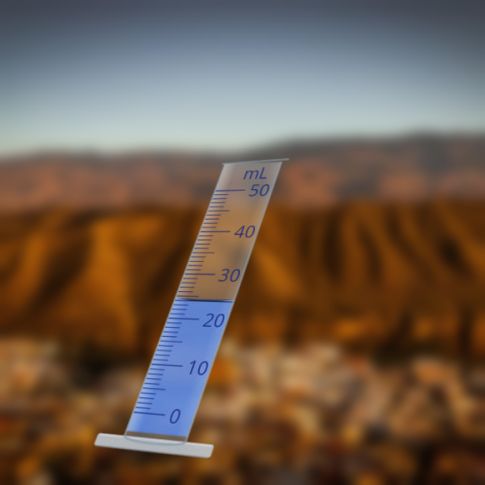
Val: 24 mL
